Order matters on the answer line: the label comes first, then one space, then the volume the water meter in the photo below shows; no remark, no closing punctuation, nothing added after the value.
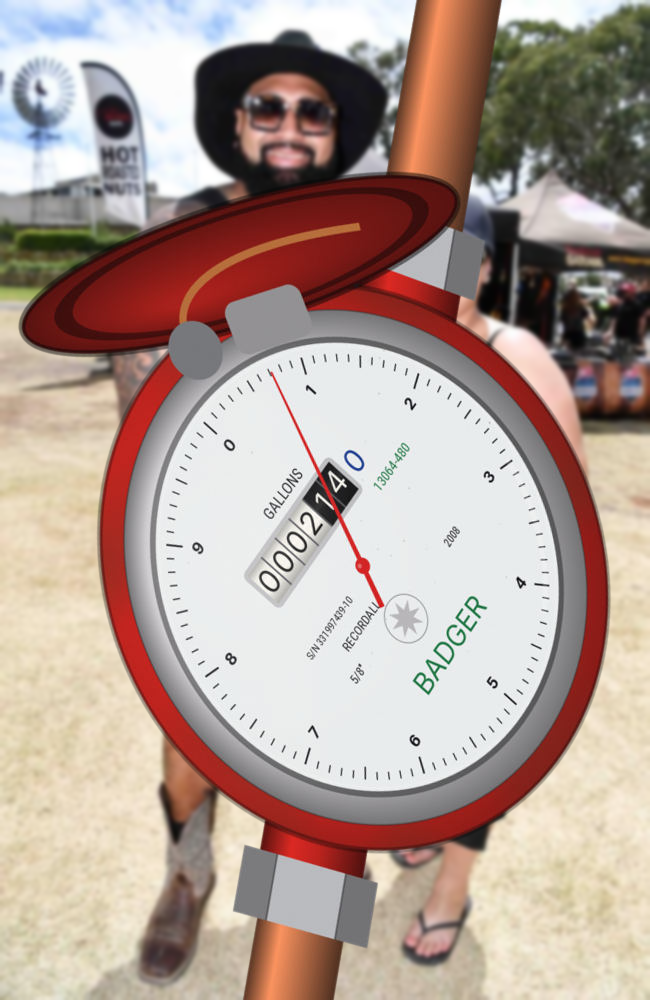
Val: 2140.7 gal
